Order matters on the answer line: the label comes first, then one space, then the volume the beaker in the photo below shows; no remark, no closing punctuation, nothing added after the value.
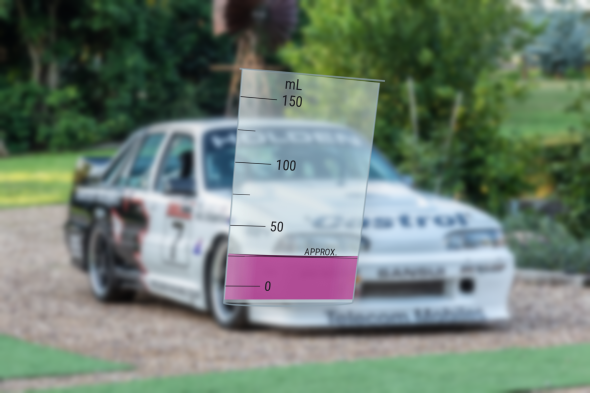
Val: 25 mL
